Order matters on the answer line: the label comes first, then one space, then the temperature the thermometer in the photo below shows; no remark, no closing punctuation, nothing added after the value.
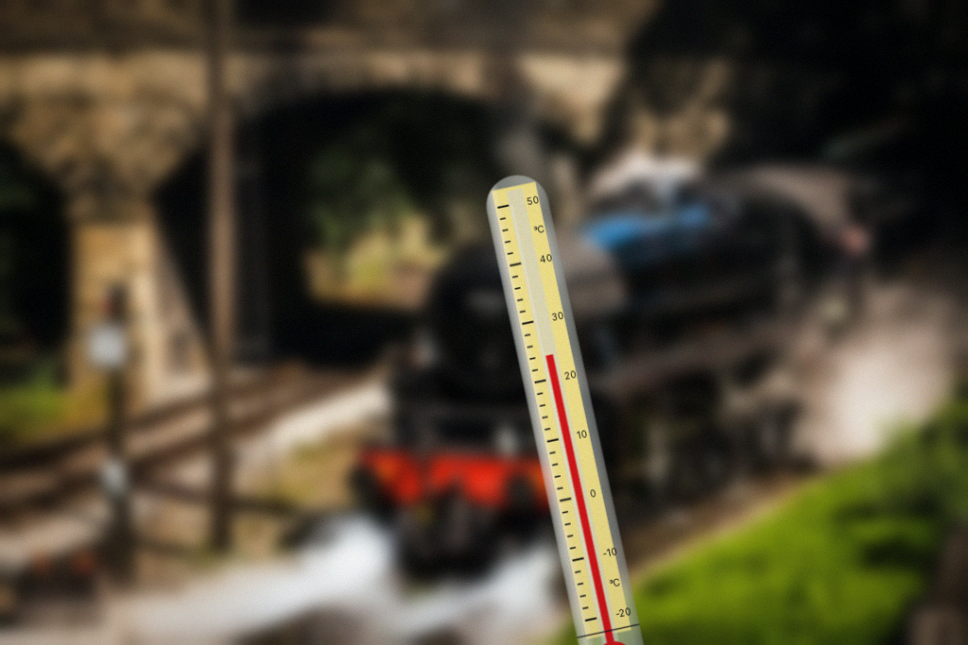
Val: 24 °C
